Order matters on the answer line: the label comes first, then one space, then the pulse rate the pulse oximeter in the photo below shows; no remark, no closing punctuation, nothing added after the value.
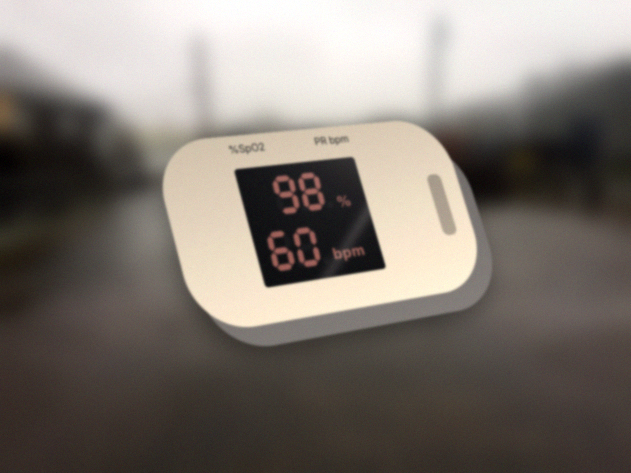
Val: 60 bpm
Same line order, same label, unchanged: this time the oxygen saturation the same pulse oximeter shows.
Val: 98 %
